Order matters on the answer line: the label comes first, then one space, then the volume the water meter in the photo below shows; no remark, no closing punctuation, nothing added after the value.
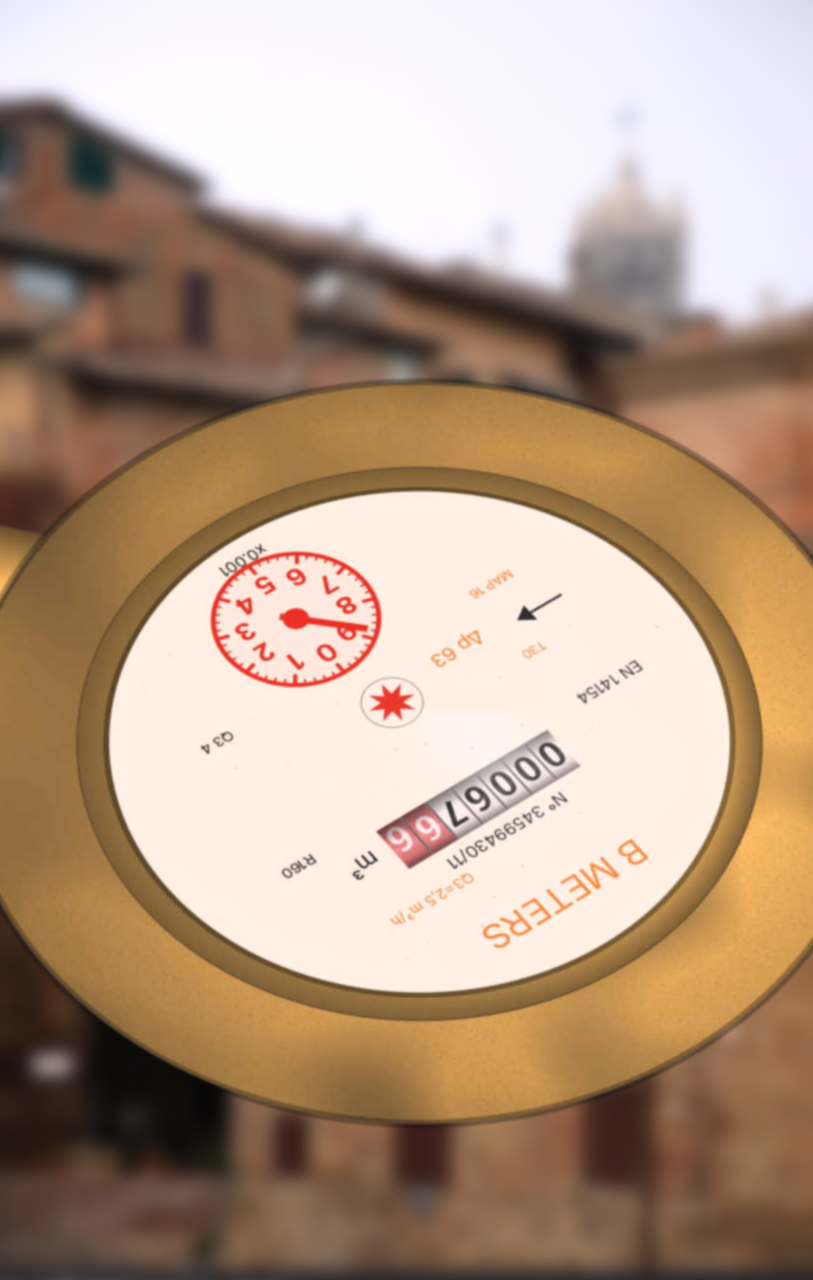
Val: 67.658 m³
